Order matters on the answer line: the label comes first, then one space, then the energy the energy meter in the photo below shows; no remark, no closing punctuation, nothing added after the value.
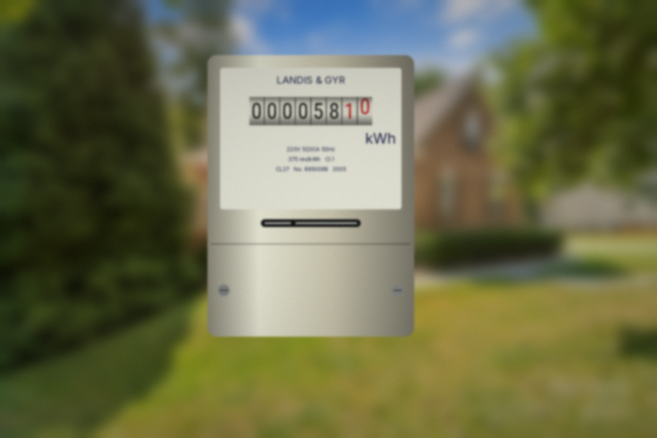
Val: 58.10 kWh
